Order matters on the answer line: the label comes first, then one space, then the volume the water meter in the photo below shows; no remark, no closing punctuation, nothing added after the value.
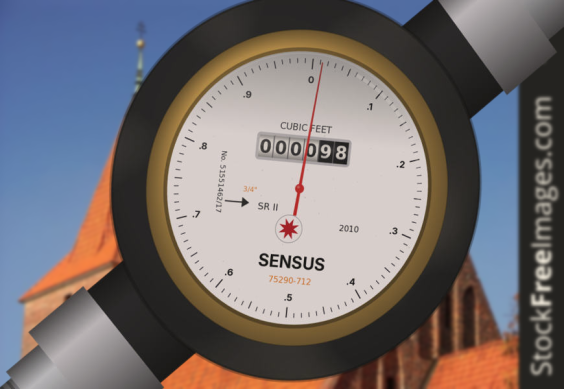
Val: 98.01 ft³
